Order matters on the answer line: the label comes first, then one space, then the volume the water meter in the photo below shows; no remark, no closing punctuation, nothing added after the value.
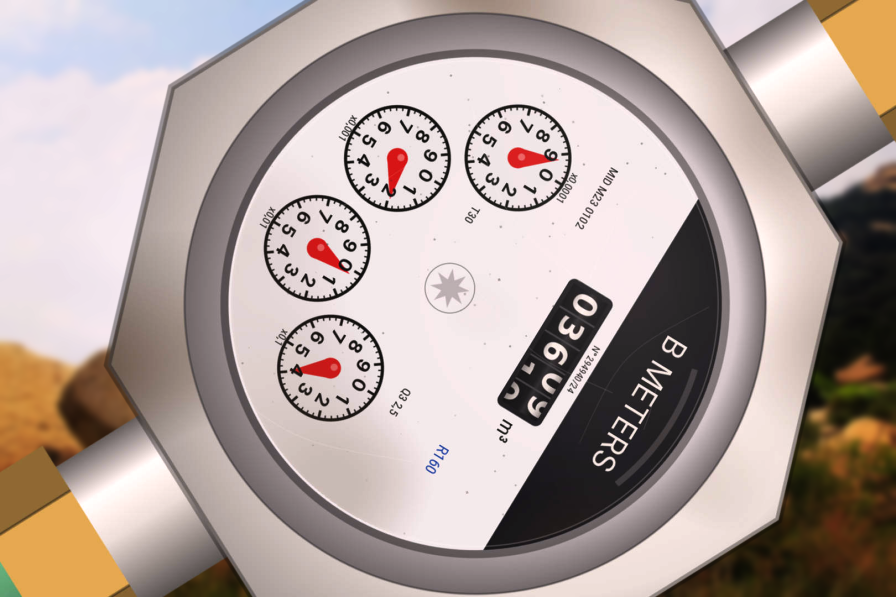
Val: 3609.4019 m³
